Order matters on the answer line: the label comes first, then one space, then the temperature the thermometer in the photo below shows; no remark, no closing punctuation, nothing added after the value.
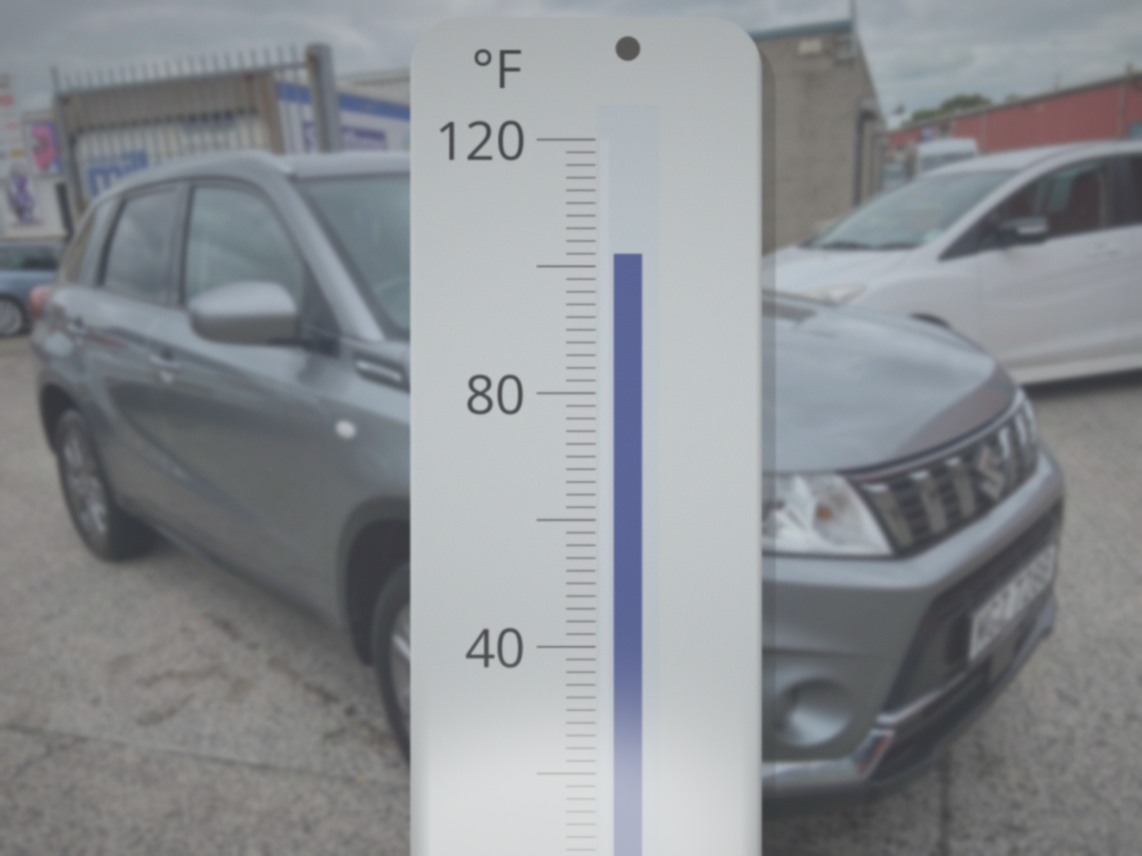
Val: 102 °F
